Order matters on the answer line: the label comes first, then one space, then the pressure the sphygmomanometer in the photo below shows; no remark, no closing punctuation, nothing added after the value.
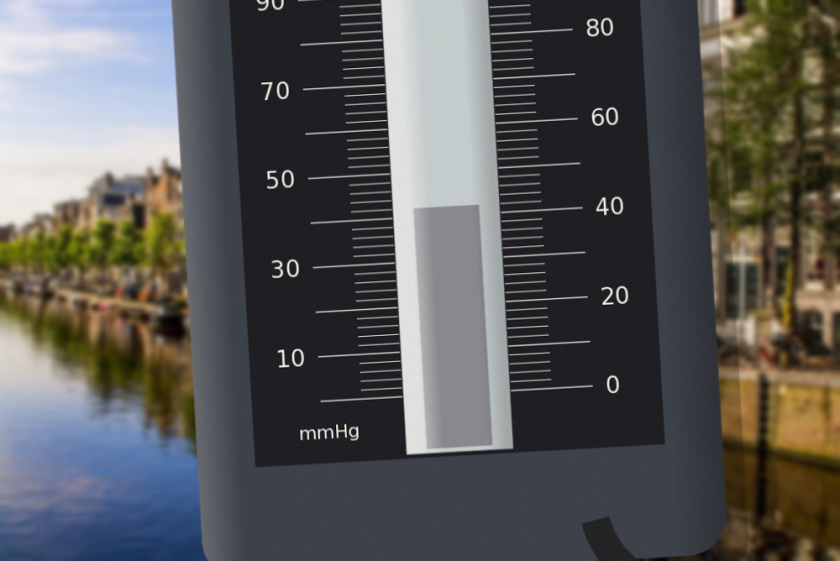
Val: 42 mmHg
